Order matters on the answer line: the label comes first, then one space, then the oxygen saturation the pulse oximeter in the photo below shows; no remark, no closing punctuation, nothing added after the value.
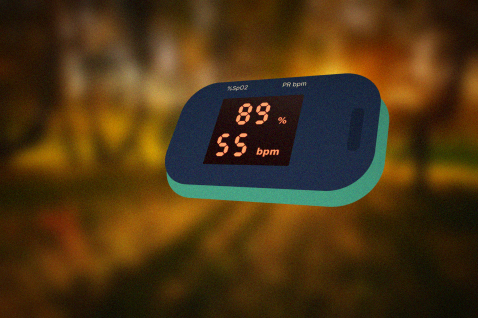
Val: 89 %
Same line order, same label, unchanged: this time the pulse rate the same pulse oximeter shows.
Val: 55 bpm
